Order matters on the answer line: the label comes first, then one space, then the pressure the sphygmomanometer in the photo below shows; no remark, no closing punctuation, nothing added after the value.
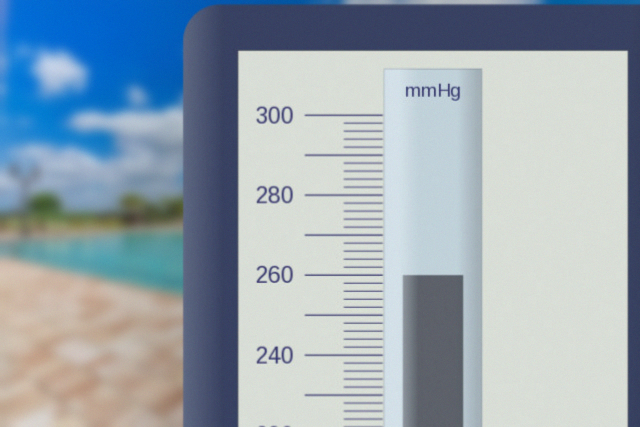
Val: 260 mmHg
